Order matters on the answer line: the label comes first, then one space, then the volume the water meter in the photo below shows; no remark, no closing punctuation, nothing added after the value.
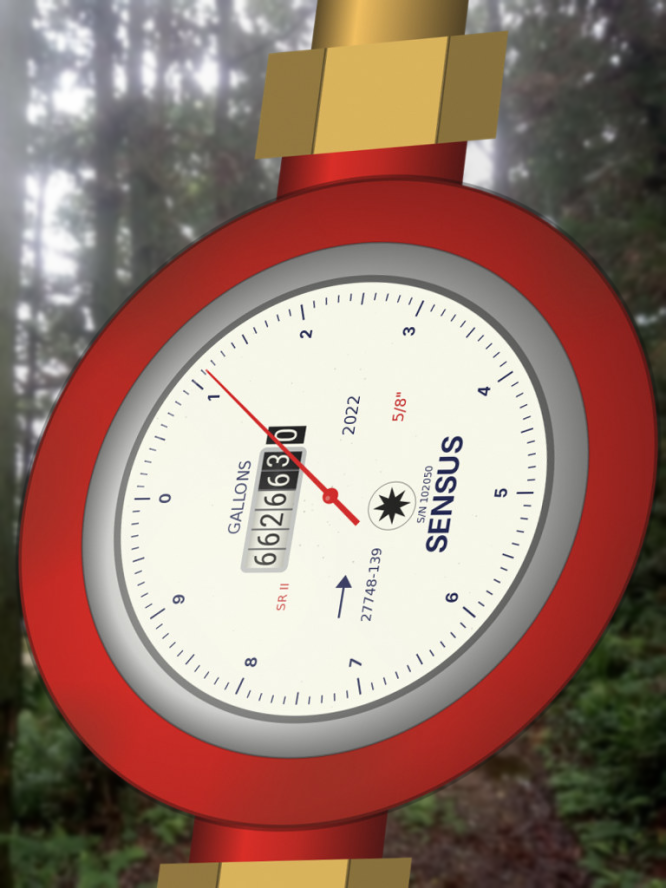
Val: 6626631.1 gal
